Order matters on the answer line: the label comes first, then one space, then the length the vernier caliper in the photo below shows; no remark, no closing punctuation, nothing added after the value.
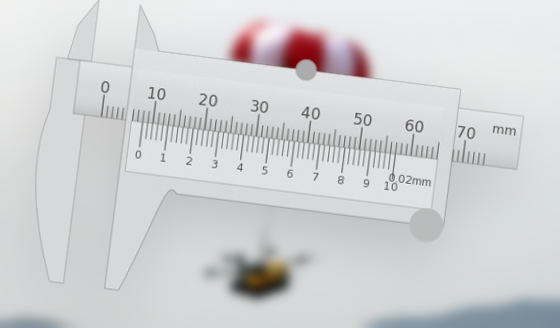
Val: 8.0 mm
